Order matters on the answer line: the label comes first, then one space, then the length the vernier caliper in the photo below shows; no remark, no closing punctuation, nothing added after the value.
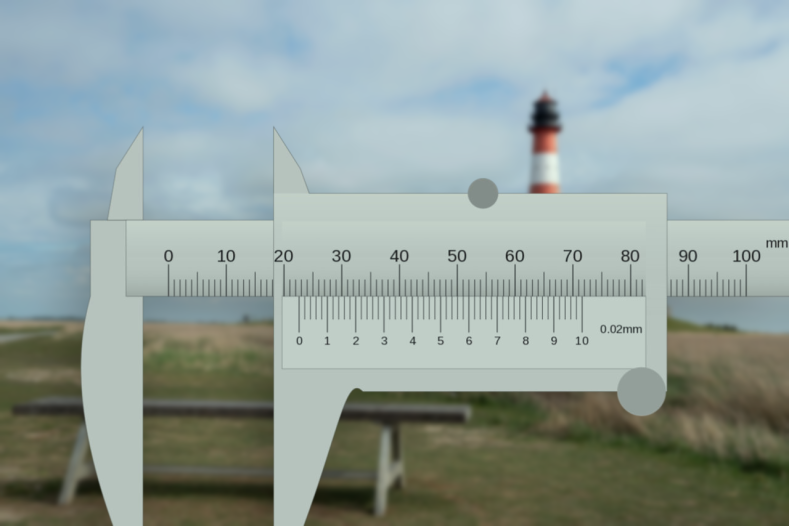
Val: 22.6 mm
